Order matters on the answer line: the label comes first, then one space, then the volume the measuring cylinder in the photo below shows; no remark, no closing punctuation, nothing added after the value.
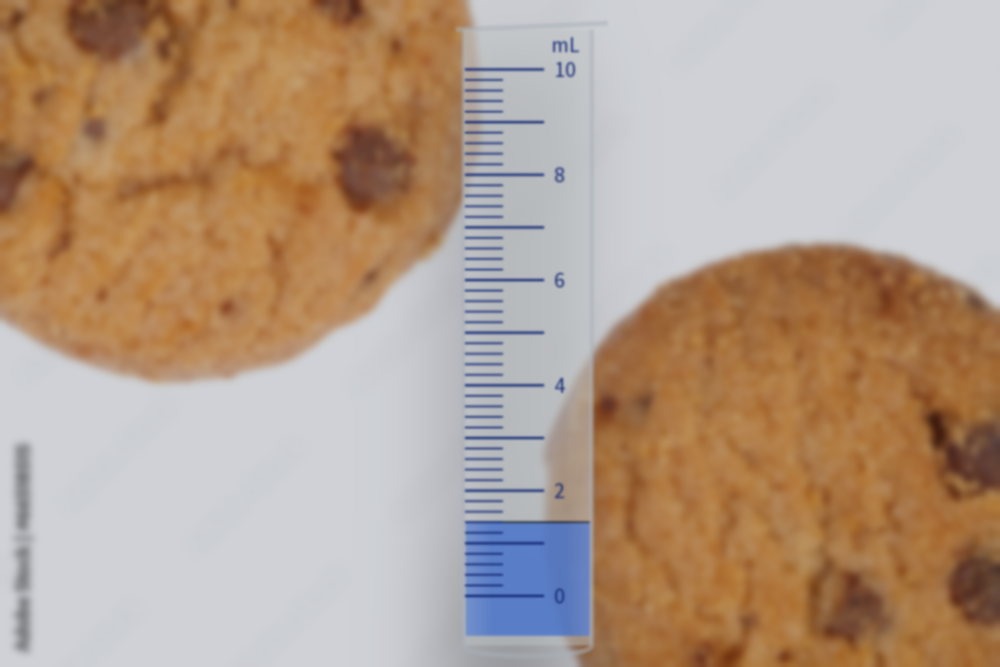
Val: 1.4 mL
